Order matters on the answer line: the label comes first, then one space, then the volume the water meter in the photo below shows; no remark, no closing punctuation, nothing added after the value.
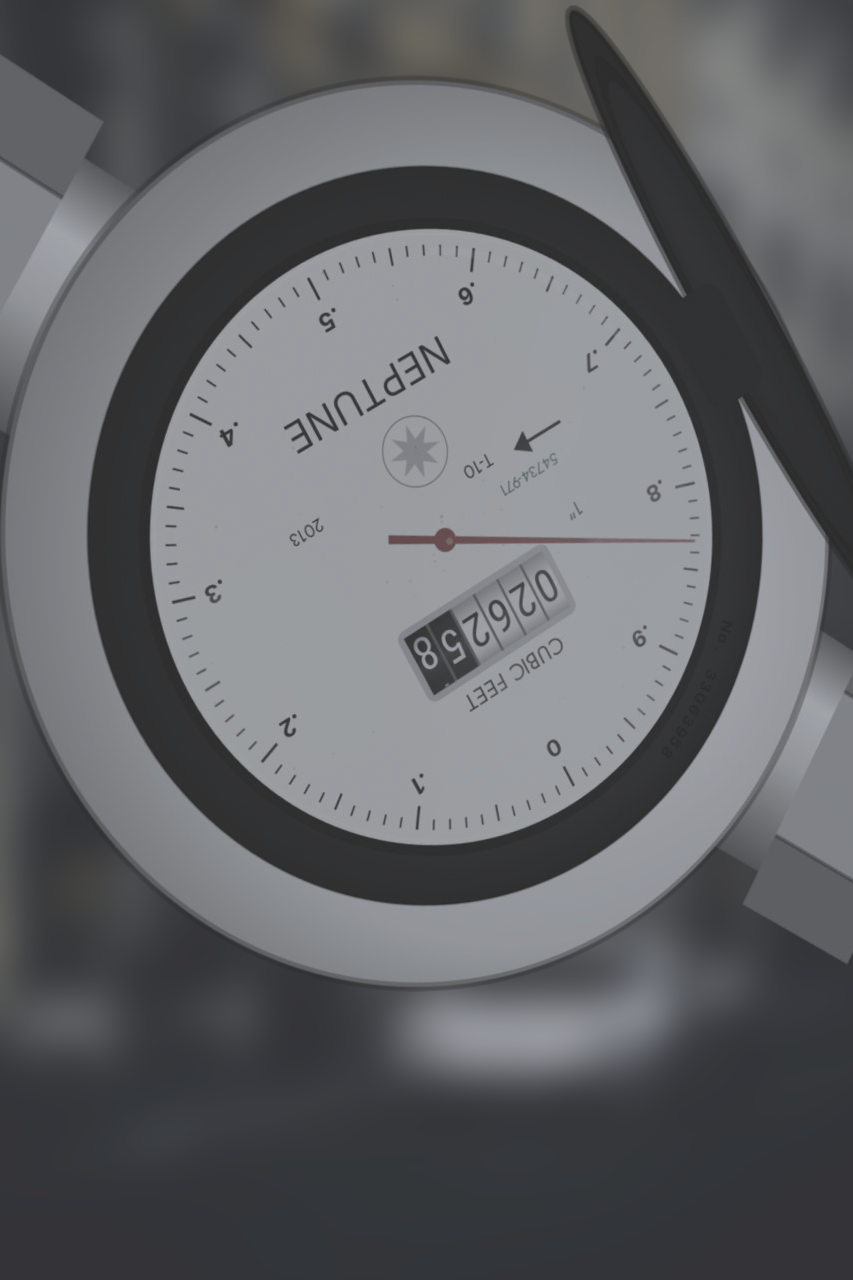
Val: 26257.83 ft³
